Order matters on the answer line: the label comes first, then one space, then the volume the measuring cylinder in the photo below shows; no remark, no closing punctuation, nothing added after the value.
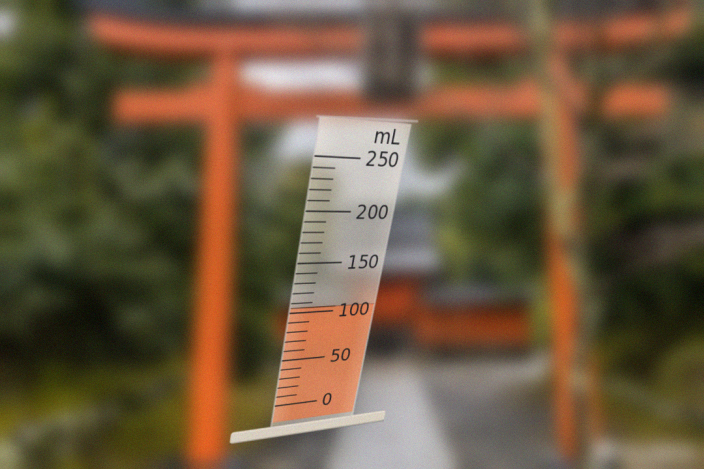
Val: 105 mL
